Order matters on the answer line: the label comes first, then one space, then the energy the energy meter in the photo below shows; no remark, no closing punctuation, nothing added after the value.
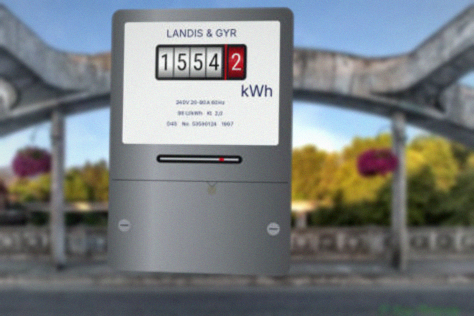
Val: 1554.2 kWh
